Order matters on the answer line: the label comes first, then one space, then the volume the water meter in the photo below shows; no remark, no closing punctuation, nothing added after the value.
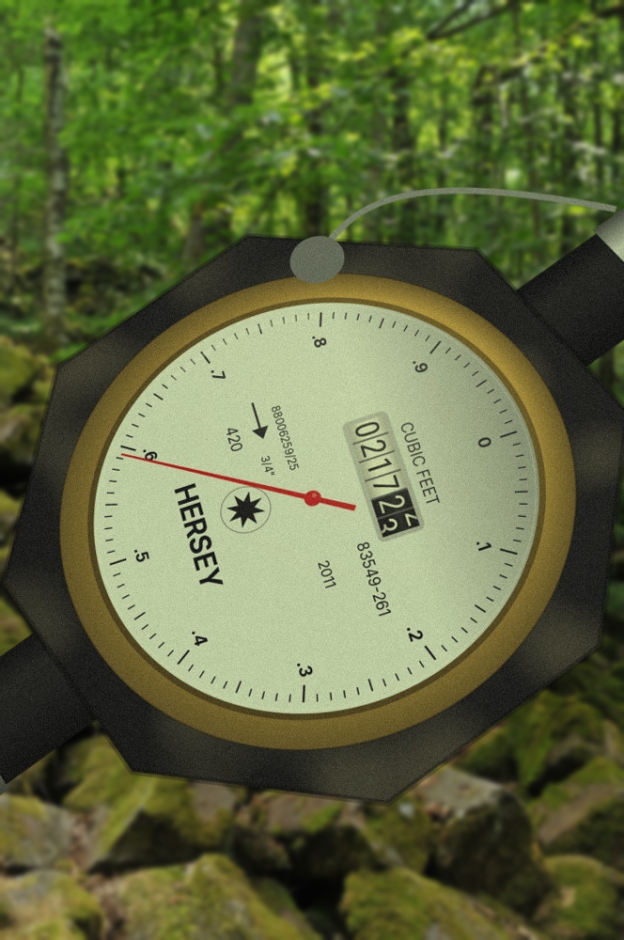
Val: 21722.59 ft³
